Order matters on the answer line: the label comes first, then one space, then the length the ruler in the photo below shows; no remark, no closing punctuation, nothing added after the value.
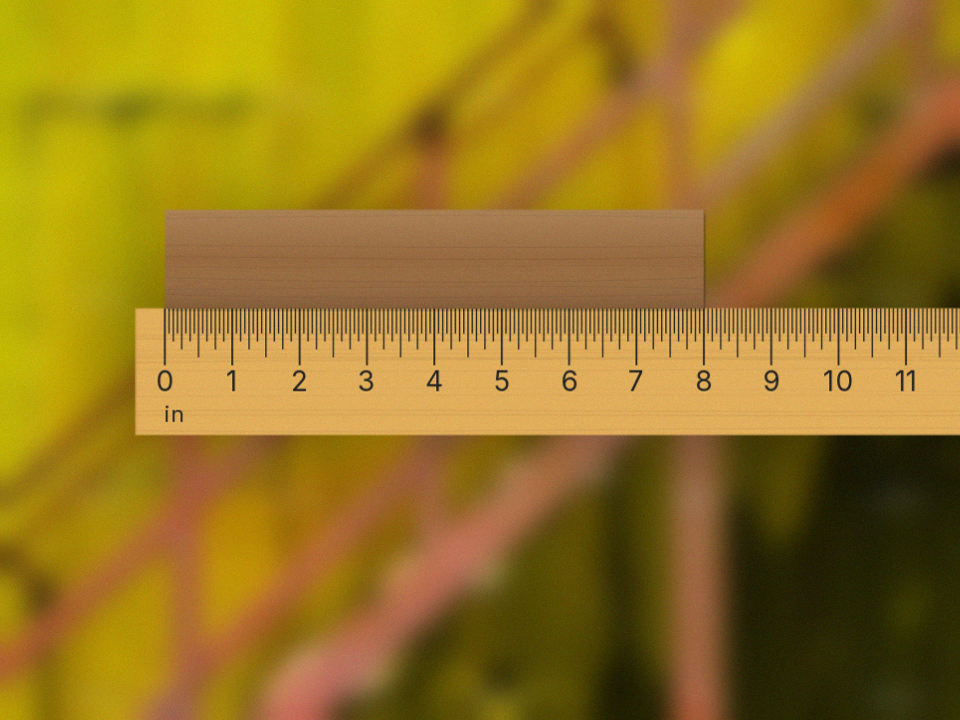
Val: 8 in
